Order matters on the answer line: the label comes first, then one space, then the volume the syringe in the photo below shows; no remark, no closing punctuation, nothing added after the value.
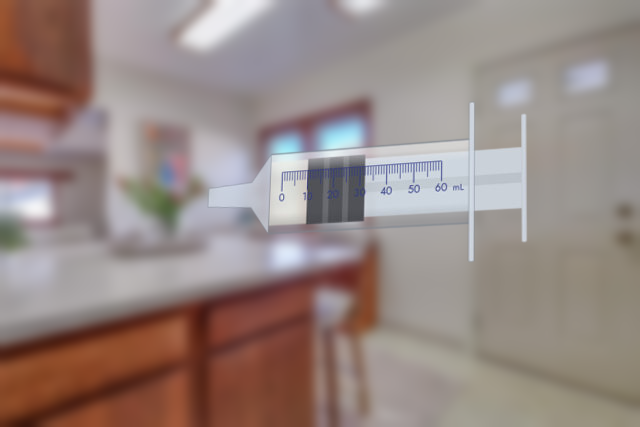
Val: 10 mL
